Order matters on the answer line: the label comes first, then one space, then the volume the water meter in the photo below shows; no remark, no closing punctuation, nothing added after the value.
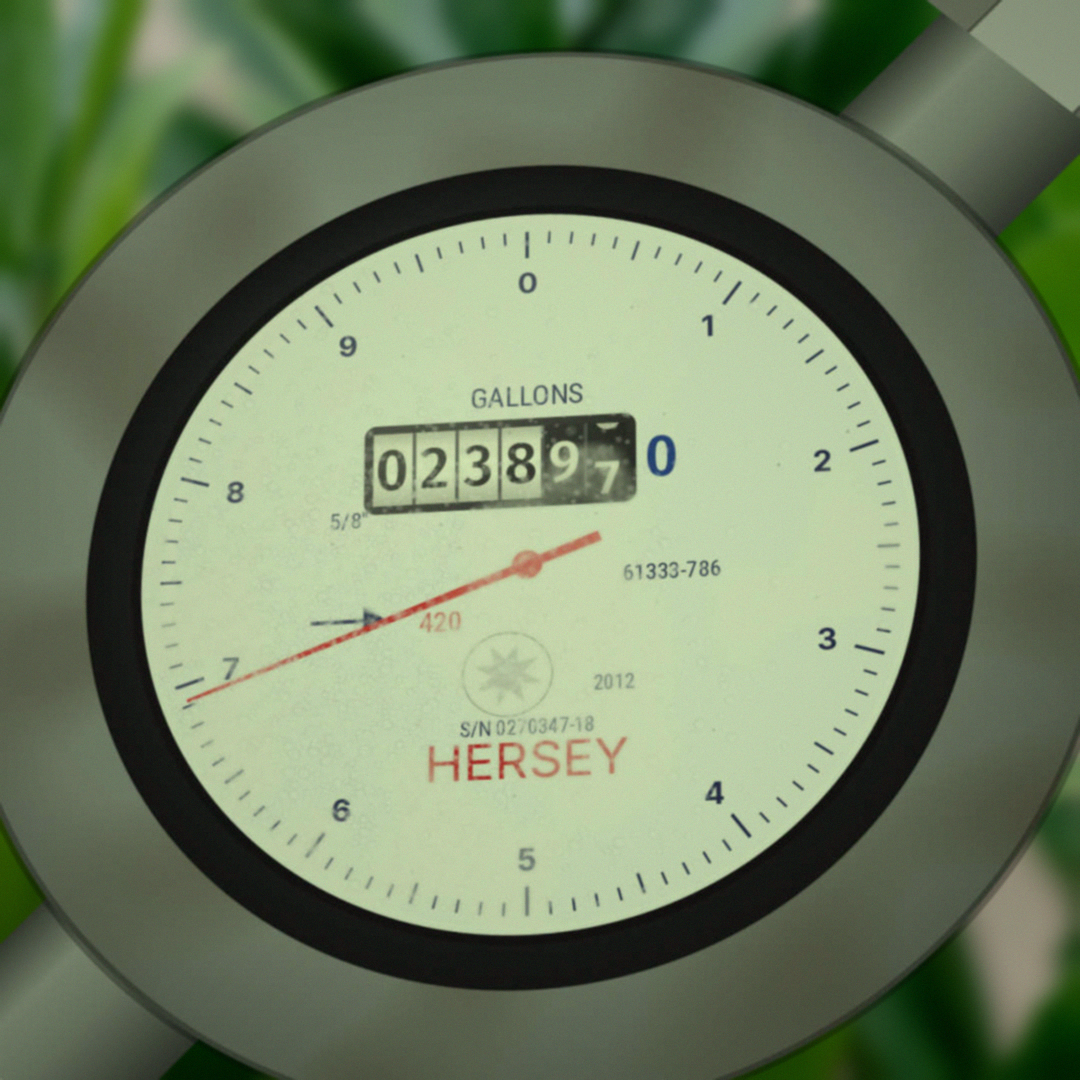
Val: 238966.9 gal
